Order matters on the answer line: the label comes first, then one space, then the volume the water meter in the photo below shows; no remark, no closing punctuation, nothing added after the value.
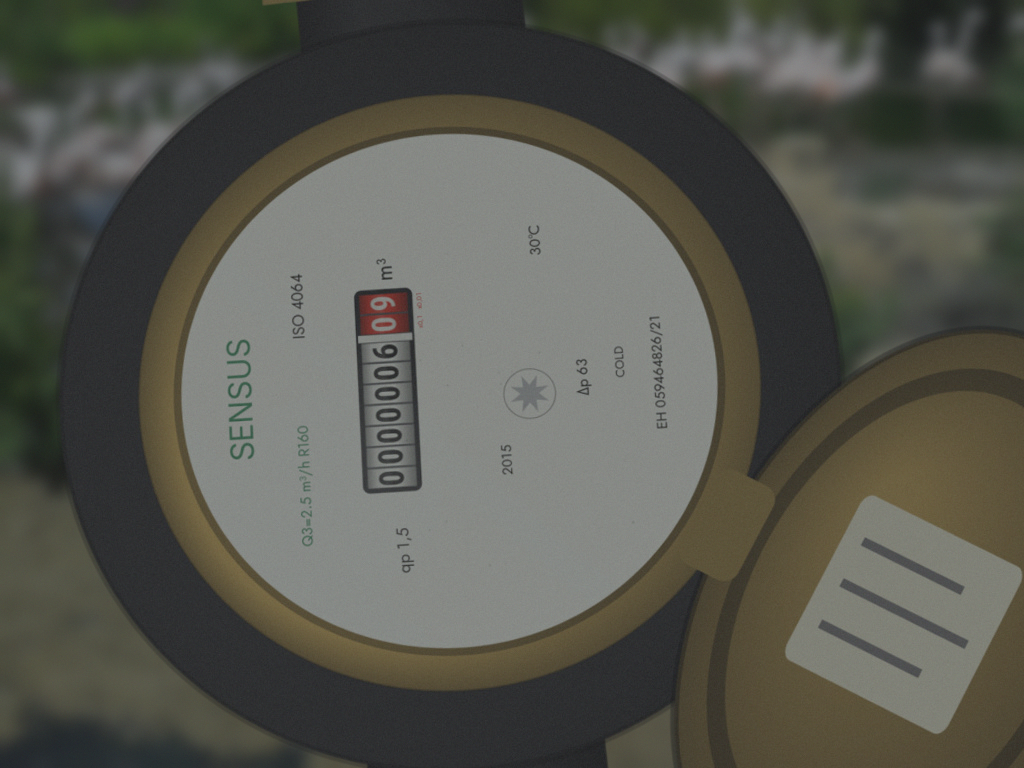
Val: 6.09 m³
